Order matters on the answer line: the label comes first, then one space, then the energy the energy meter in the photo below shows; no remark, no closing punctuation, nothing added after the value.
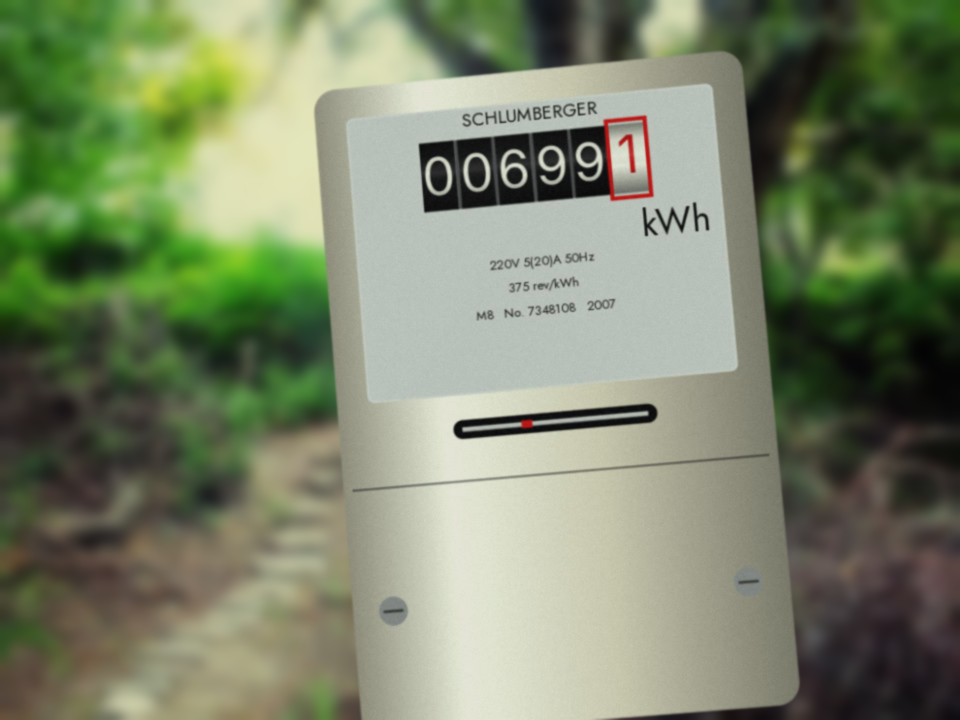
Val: 699.1 kWh
